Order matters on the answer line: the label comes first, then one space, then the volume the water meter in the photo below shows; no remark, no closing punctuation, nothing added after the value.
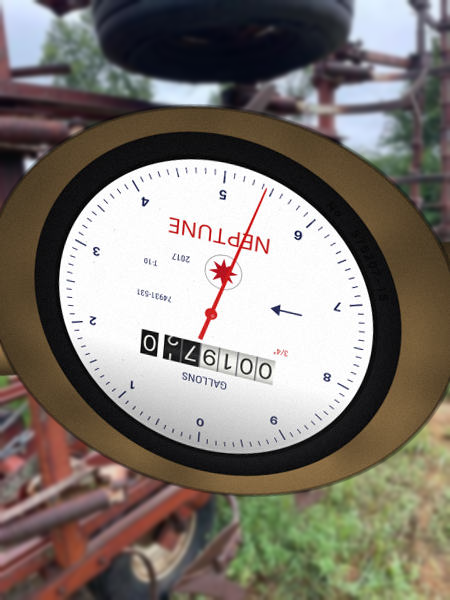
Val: 19715.4 gal
